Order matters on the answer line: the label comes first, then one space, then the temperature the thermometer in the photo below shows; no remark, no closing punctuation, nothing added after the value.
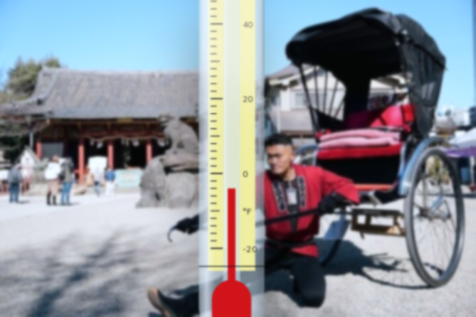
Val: -4 °F
